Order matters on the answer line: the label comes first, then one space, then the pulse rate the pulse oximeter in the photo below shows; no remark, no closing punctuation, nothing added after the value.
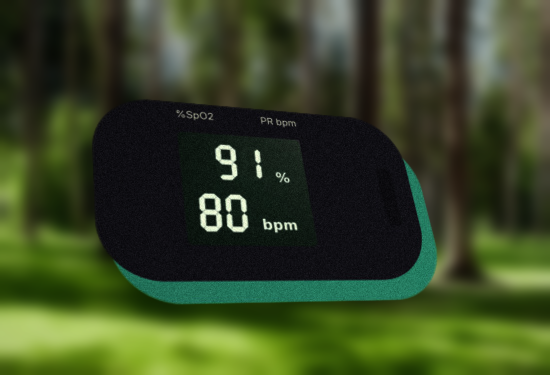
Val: 80 bpm
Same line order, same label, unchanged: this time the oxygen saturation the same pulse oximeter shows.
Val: 91 %
